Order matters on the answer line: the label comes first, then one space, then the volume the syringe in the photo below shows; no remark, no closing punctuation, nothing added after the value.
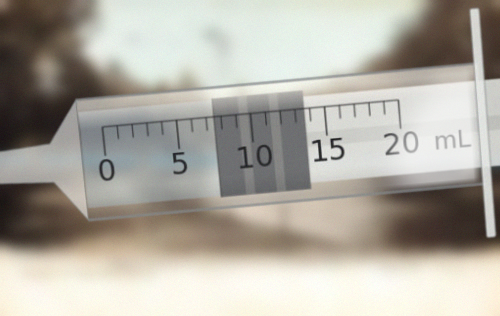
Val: 7.5 mL
